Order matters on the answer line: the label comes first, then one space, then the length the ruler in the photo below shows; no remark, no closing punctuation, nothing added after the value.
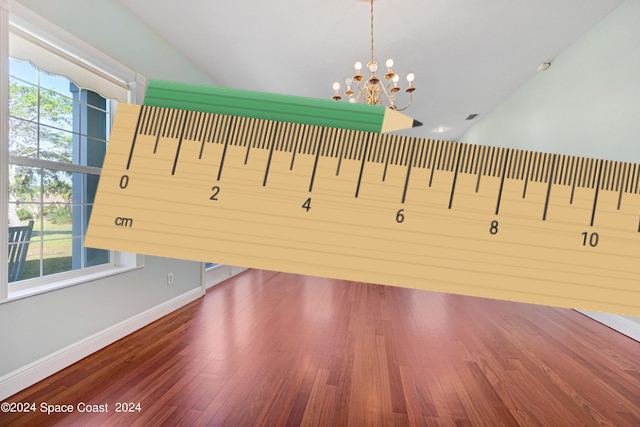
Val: 6.1 cm
